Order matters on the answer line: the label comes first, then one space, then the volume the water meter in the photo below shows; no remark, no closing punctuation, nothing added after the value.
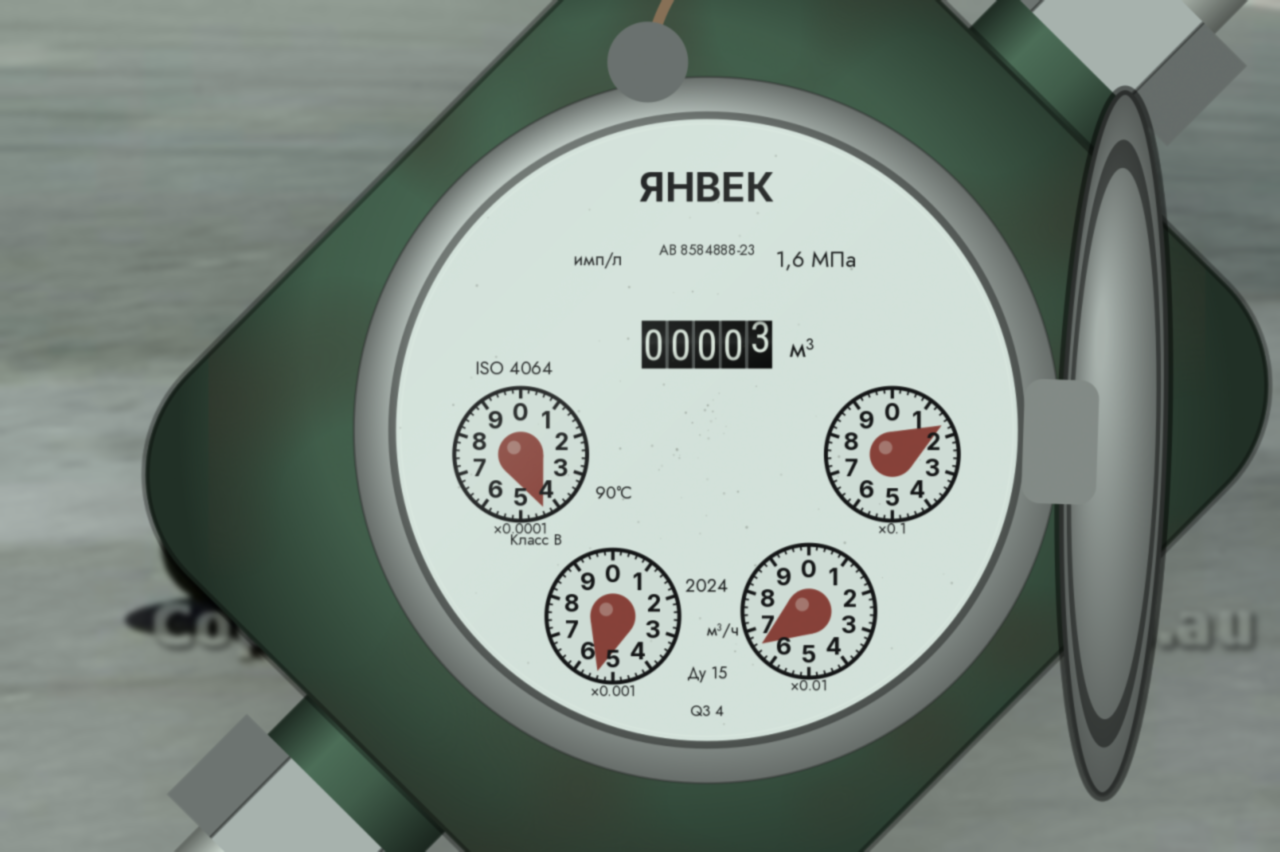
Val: 3.1654 m³
